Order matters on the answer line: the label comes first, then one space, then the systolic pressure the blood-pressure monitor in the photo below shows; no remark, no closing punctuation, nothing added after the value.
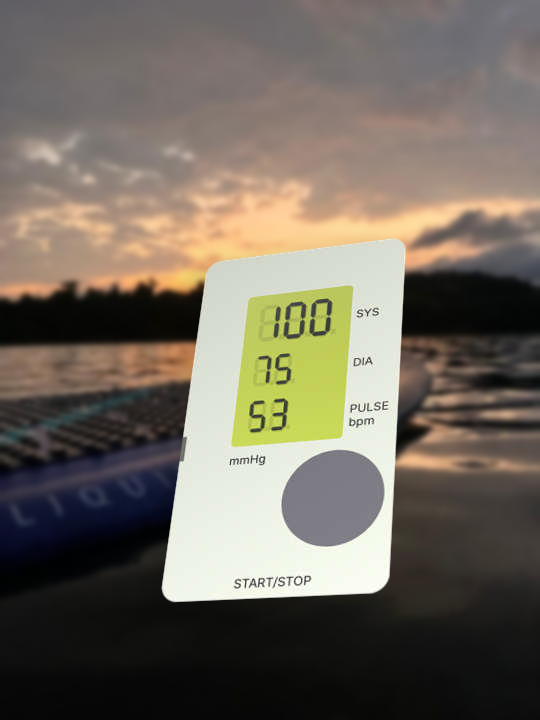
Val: 100 mmHg
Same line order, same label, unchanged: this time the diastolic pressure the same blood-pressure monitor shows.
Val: 75 mmHg
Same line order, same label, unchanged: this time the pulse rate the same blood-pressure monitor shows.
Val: 53 bpm
